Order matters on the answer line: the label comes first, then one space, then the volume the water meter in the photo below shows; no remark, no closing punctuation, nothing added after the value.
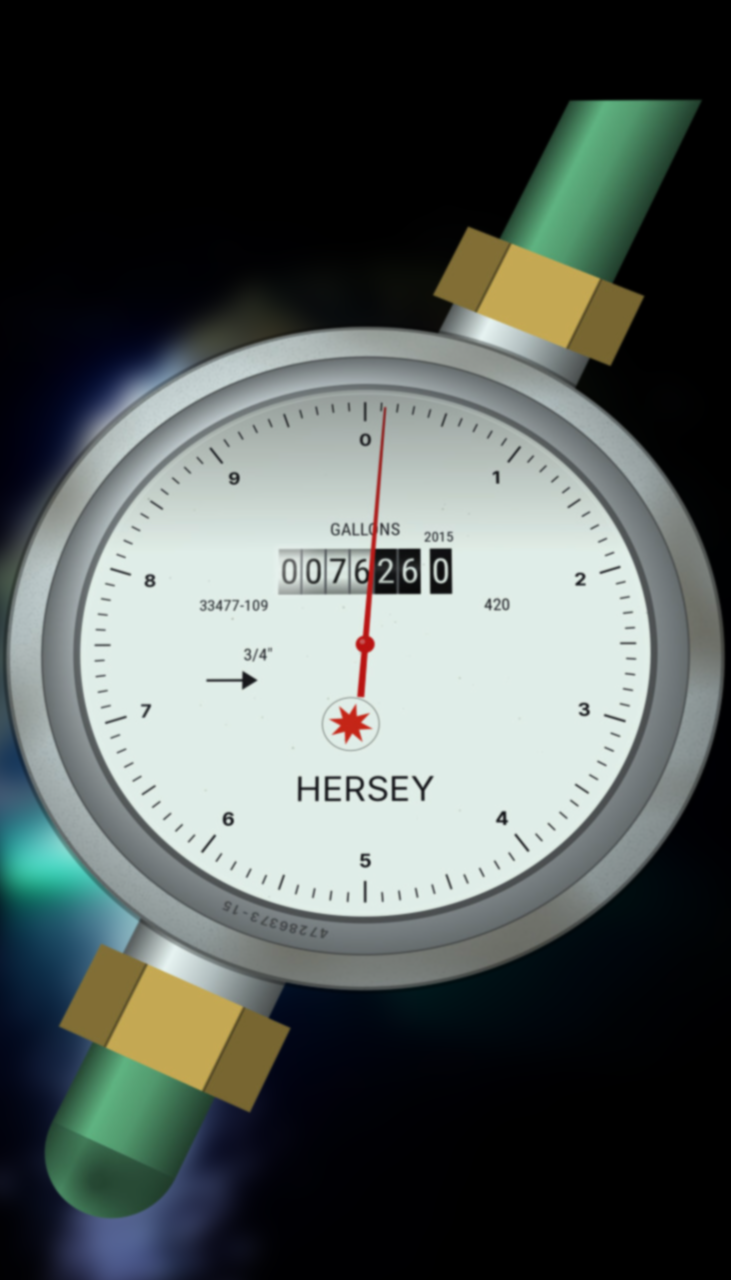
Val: 76260.1 gal
